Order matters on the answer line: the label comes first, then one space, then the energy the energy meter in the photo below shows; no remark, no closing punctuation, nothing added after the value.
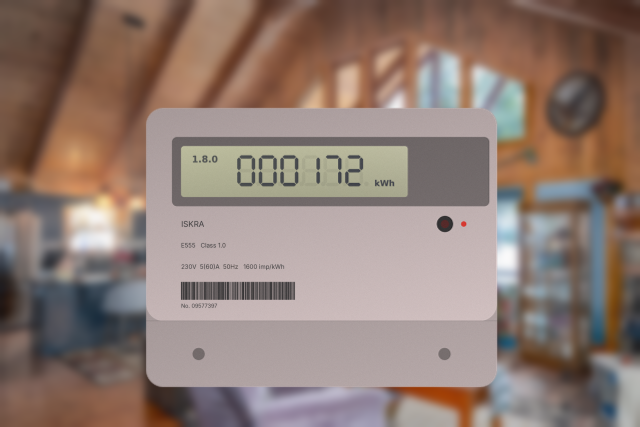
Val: 172 kWh
